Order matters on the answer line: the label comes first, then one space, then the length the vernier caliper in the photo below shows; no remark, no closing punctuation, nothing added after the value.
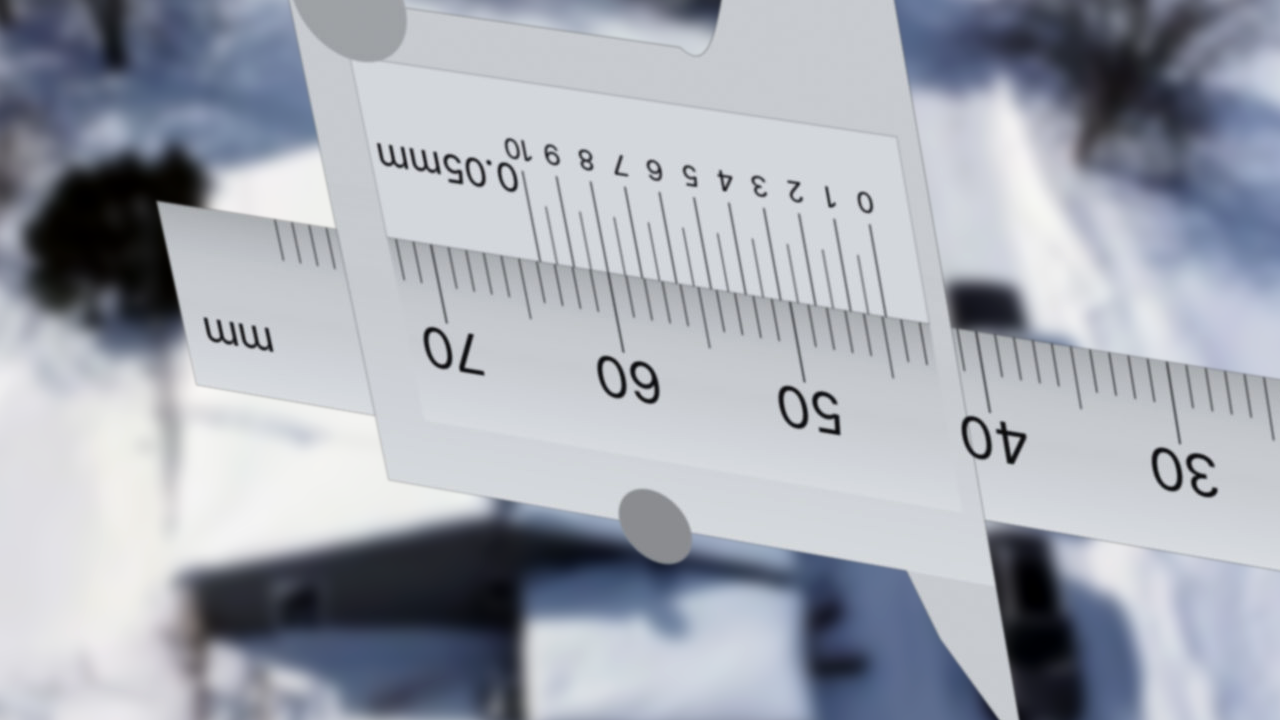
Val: 44.8 mm
